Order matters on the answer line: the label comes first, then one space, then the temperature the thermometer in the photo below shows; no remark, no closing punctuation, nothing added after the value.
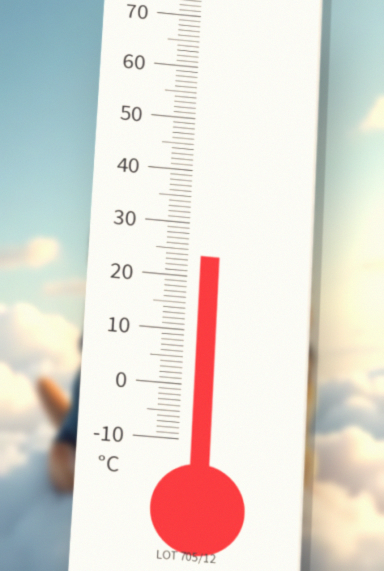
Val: 24 °C
